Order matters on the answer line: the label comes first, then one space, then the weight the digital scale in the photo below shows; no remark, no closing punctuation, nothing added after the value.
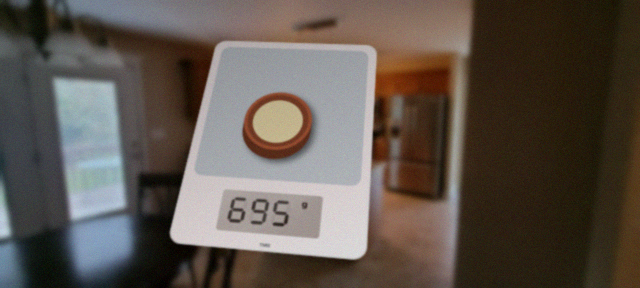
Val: 695 g
